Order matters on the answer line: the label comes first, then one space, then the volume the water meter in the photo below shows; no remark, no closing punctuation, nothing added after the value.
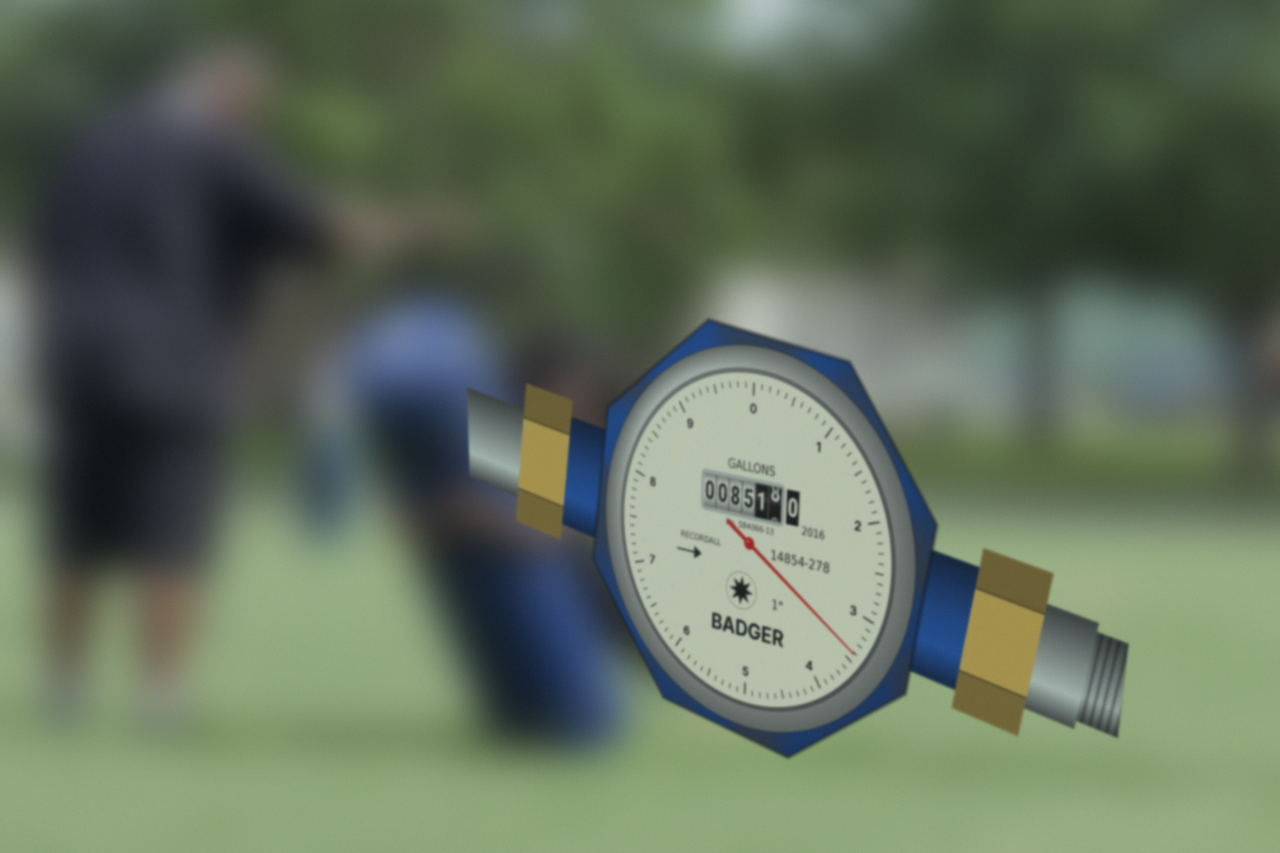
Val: 85183.4 gal
